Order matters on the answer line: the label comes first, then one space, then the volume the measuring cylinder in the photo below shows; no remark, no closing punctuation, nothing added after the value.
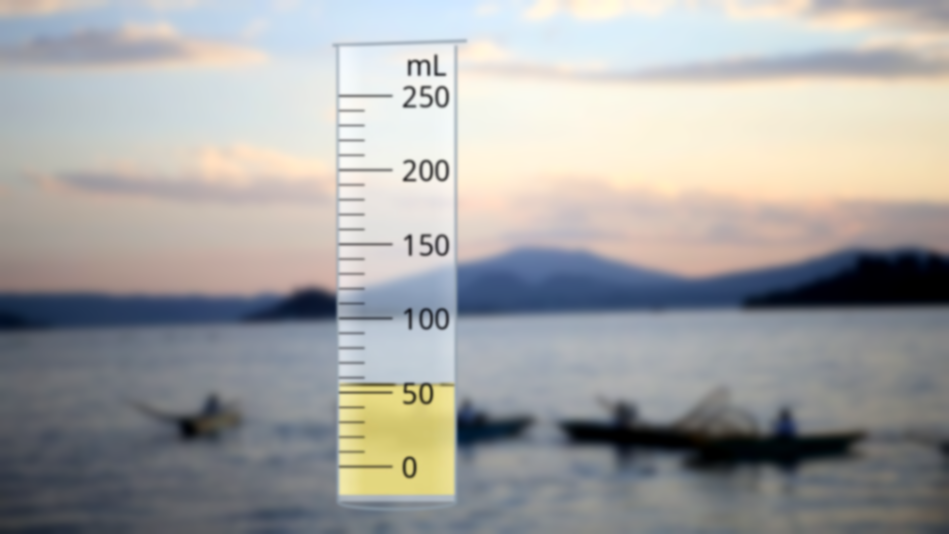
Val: 55 mL
